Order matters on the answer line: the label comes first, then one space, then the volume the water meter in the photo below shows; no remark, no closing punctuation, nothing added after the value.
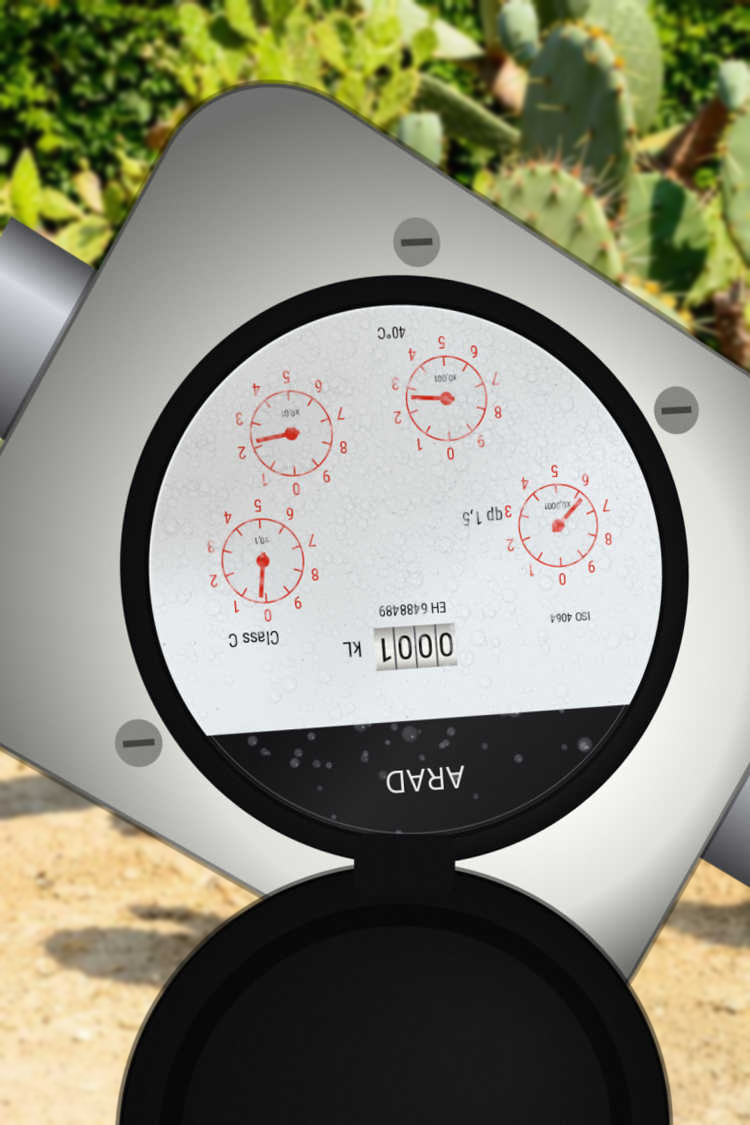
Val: 1.0226 kL
